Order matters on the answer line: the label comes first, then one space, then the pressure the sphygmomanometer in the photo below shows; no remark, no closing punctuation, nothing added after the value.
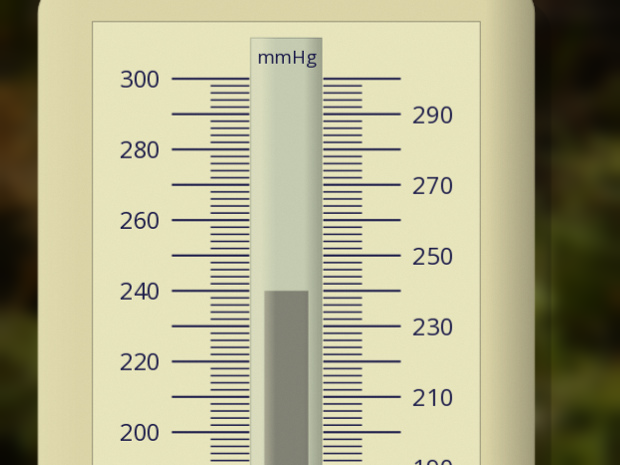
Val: 240 mmHg
